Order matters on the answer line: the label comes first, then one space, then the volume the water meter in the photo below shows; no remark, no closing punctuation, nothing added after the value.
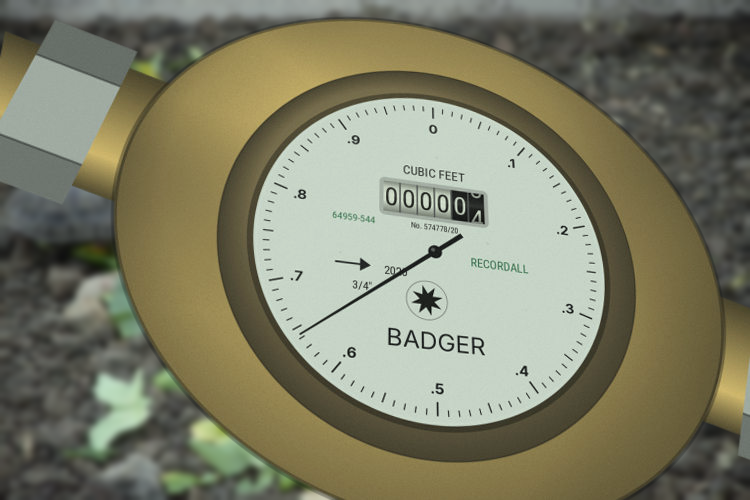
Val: 3.64 ft³
